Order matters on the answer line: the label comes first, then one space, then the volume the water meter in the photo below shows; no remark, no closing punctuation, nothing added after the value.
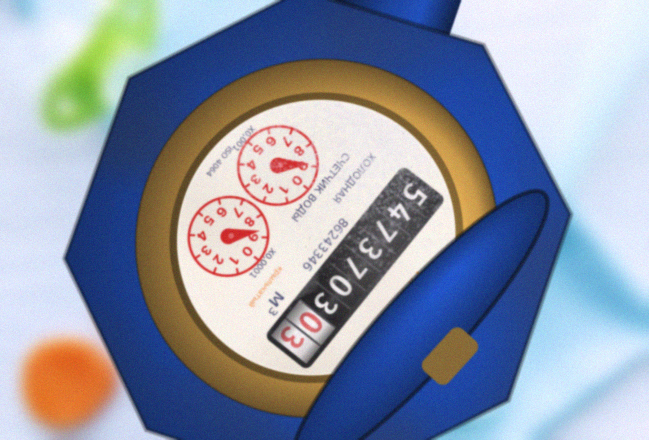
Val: 5473703.0288 m³
